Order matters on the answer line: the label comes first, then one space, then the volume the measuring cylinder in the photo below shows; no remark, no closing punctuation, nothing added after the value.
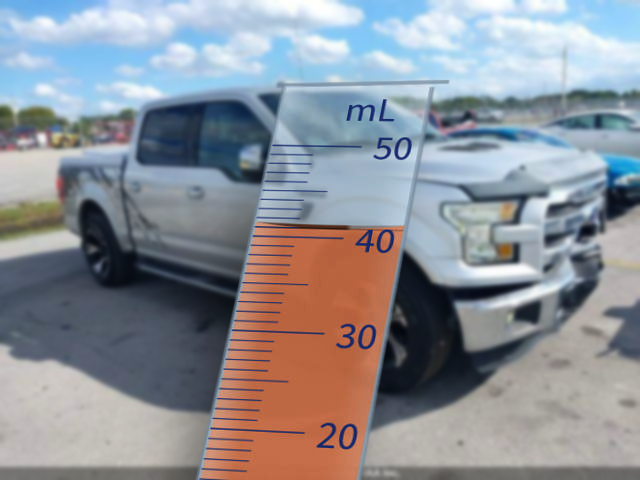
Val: 41 mL
